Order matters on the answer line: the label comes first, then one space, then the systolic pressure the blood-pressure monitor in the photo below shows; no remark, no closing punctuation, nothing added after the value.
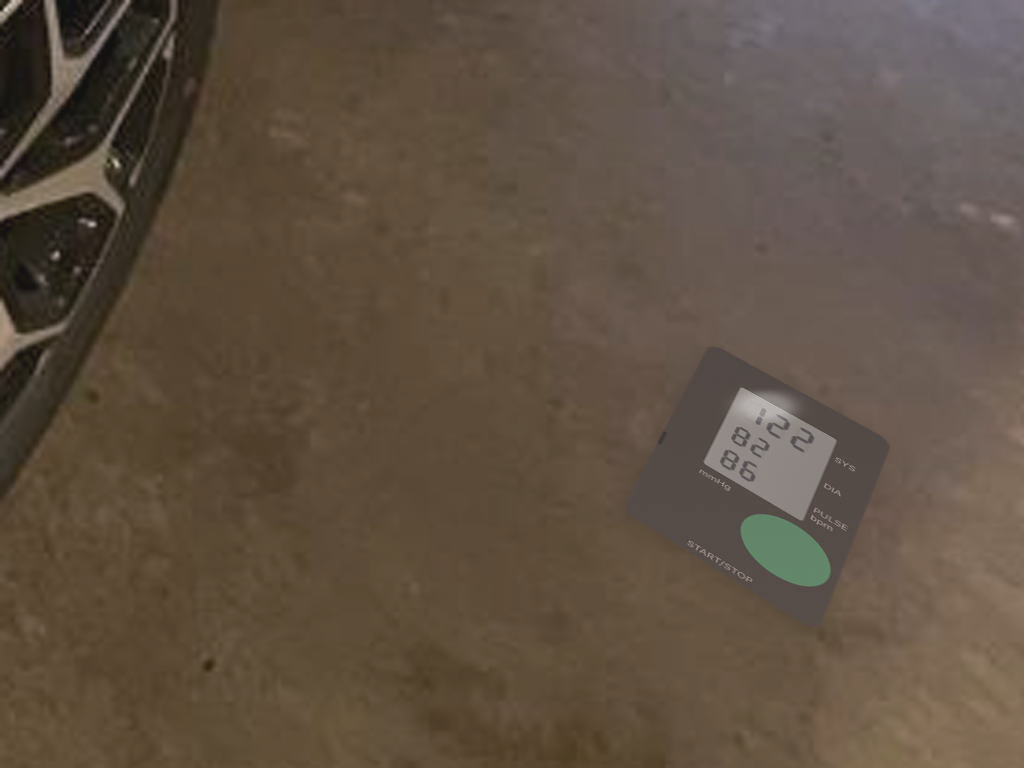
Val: 122 mmHg
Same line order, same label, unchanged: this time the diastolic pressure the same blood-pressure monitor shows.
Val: 82 mmHg
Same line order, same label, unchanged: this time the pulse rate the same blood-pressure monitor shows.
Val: 86 bpm
